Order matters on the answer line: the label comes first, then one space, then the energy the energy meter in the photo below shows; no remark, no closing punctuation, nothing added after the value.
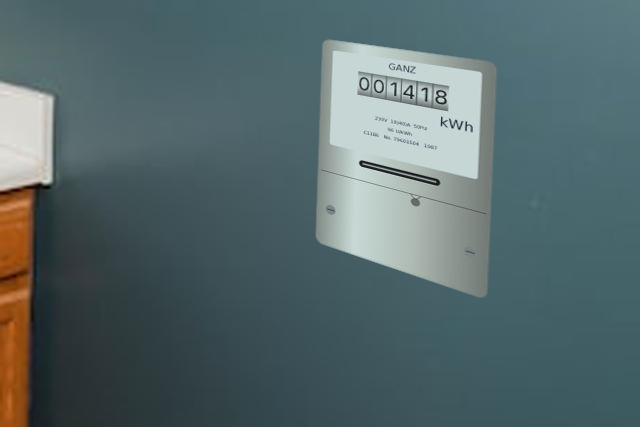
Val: 1418 kWh
